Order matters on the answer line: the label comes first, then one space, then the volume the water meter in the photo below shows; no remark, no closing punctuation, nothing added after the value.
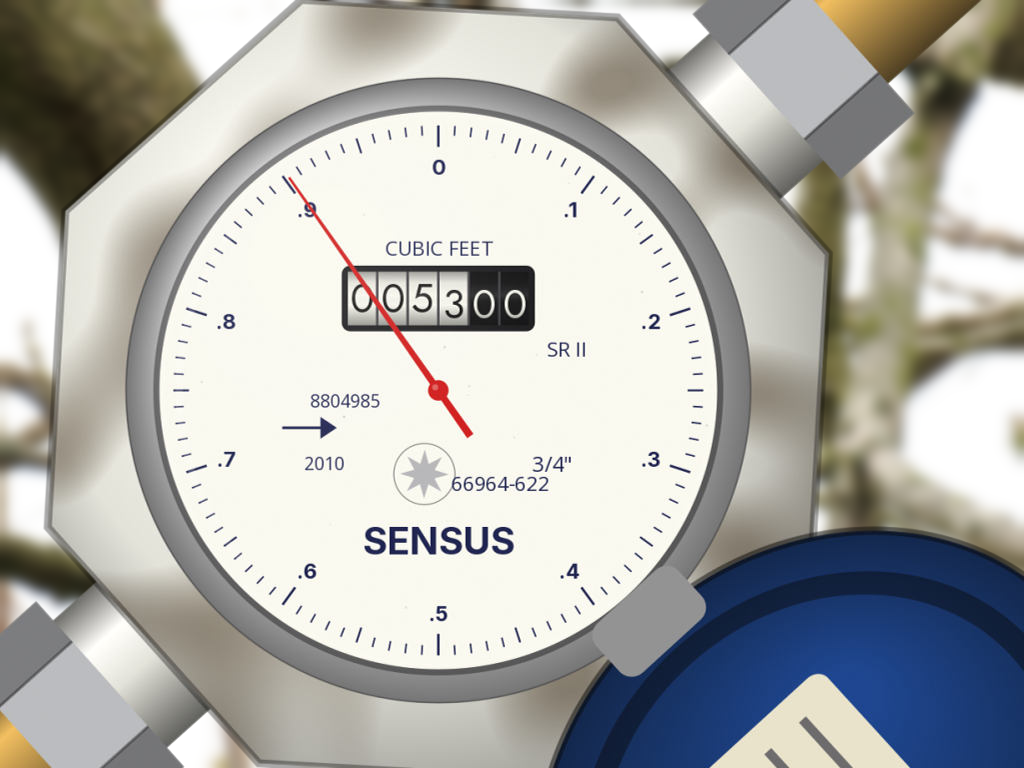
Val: 5299.90 ft³
